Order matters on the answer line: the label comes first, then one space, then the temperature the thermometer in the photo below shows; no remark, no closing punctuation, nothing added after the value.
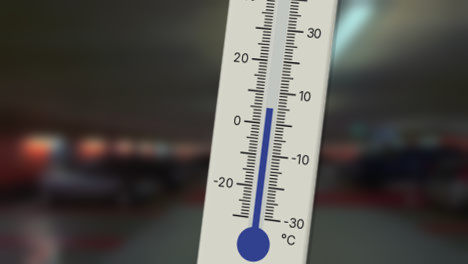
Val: 5 °C
